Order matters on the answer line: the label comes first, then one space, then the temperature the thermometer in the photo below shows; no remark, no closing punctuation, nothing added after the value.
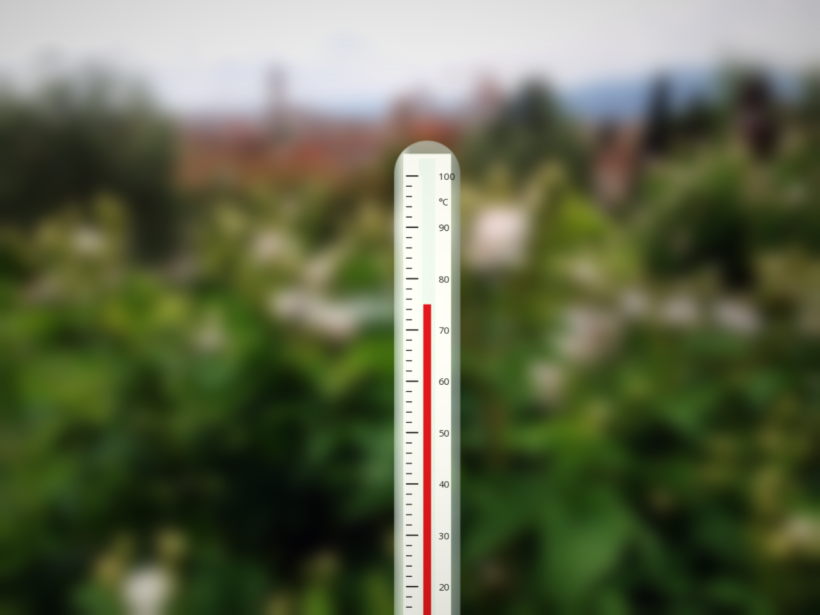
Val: 75 °C
